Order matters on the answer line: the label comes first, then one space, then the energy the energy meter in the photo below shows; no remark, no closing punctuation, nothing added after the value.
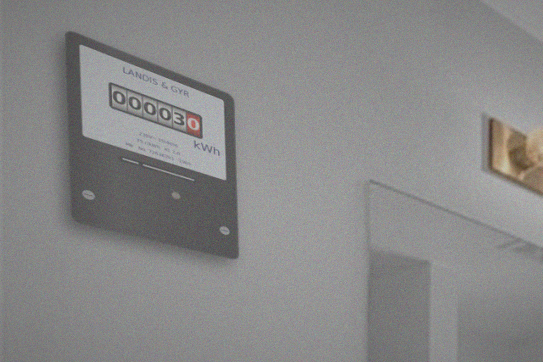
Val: 3.0 kWh
